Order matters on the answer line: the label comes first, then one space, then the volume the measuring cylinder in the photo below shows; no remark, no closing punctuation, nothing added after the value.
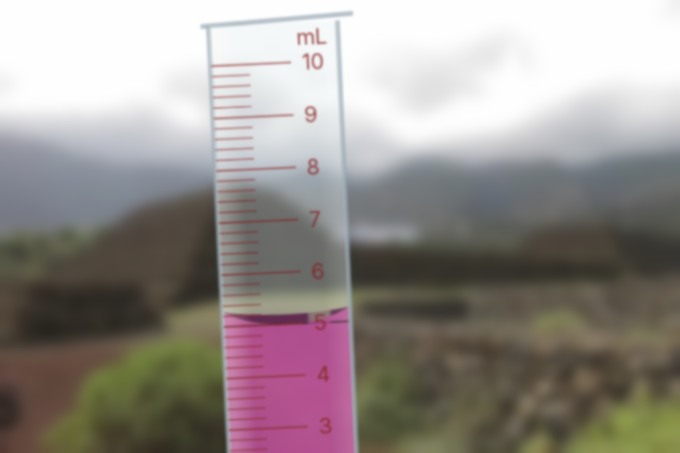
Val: 5 mL
